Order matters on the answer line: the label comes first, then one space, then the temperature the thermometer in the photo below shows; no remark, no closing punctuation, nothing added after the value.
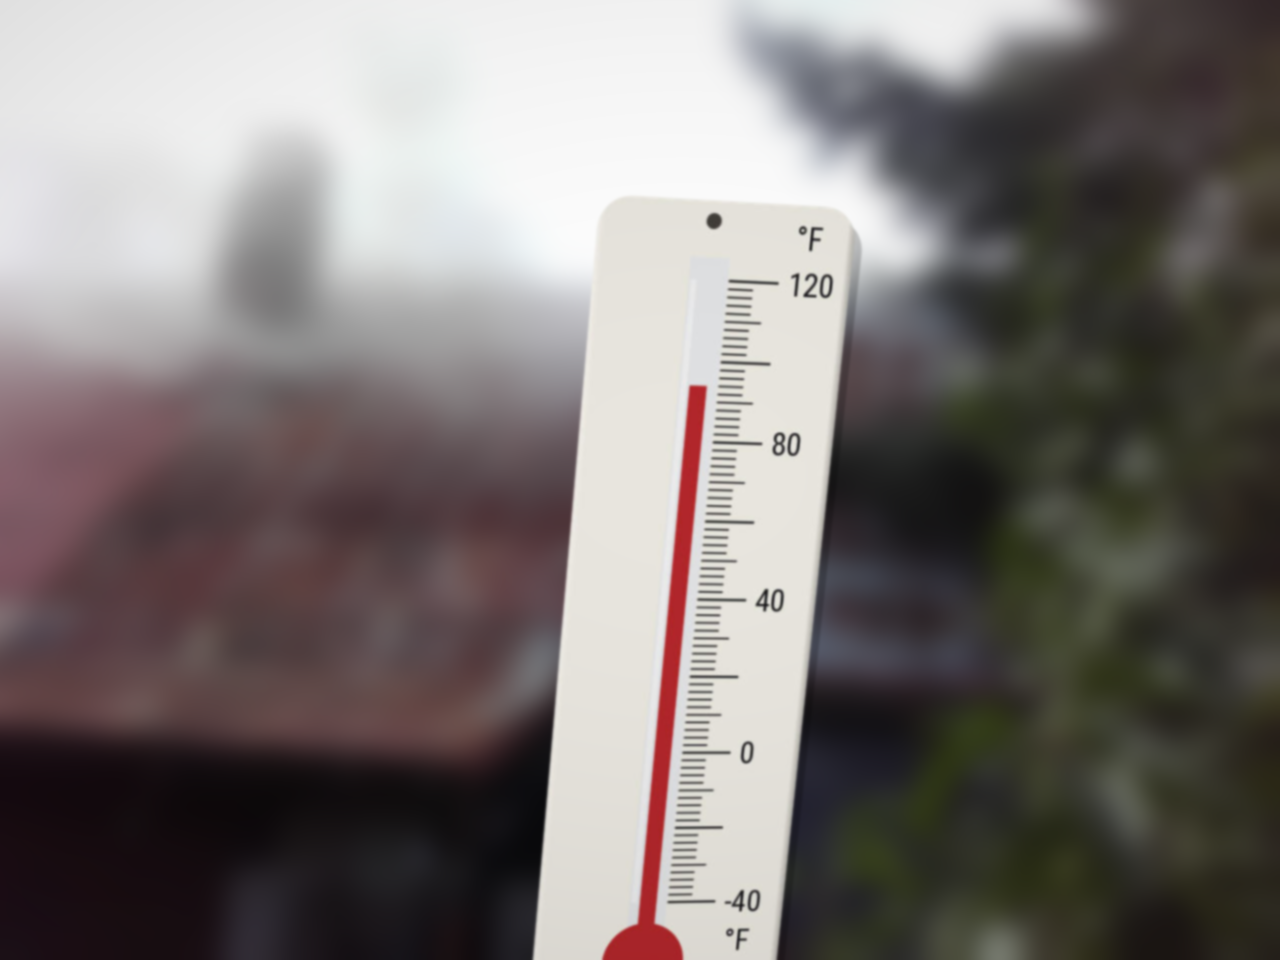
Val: 94 °F
